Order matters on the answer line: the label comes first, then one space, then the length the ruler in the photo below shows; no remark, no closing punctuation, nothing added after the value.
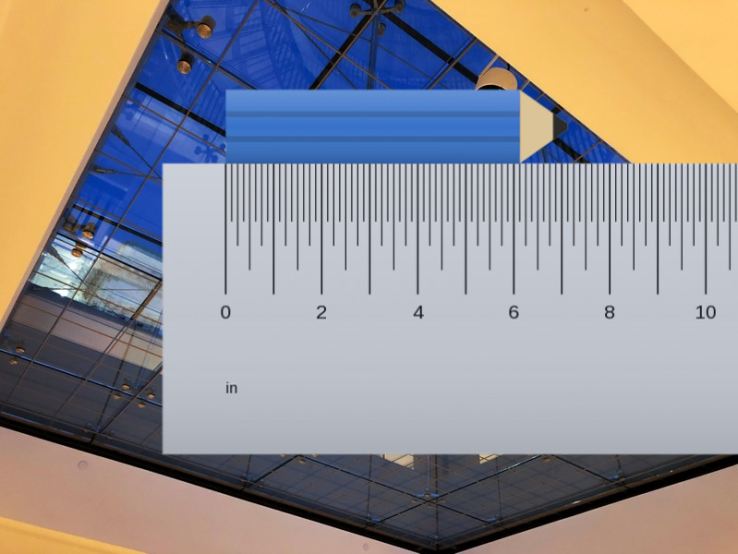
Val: 7.125 in
